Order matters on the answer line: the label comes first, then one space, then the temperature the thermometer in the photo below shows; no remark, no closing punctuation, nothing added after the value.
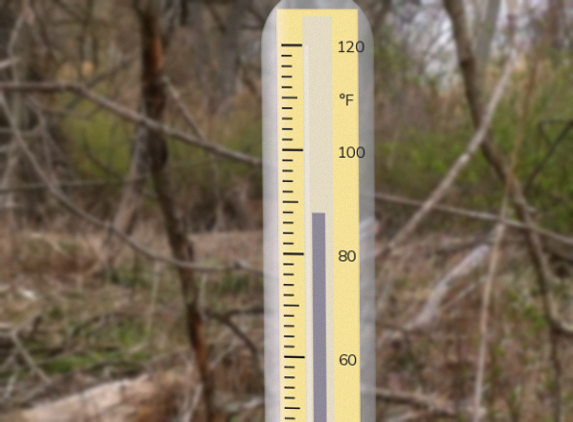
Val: 88 °F
